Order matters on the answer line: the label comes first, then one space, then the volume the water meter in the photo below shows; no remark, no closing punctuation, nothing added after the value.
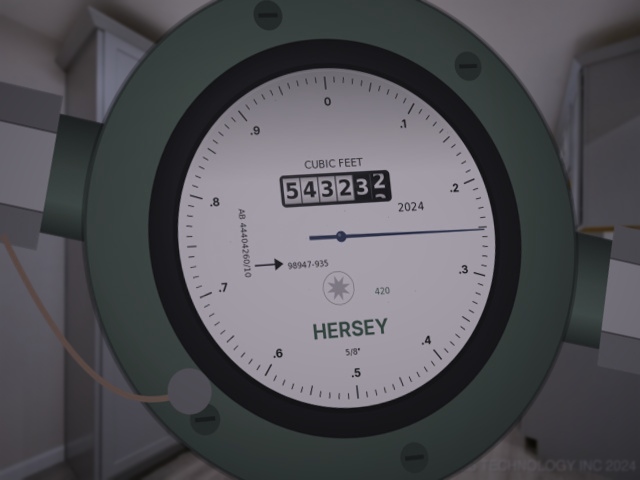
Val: 543232.25 ft³
